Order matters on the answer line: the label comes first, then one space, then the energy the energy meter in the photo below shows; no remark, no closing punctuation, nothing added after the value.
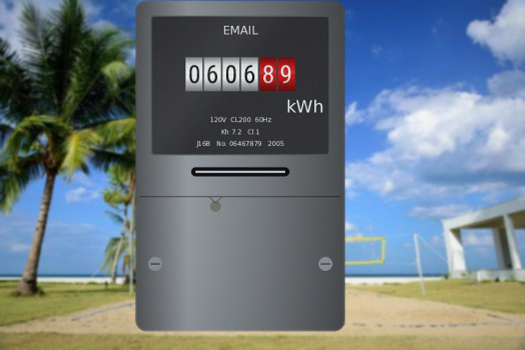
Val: 606.89 kWh
